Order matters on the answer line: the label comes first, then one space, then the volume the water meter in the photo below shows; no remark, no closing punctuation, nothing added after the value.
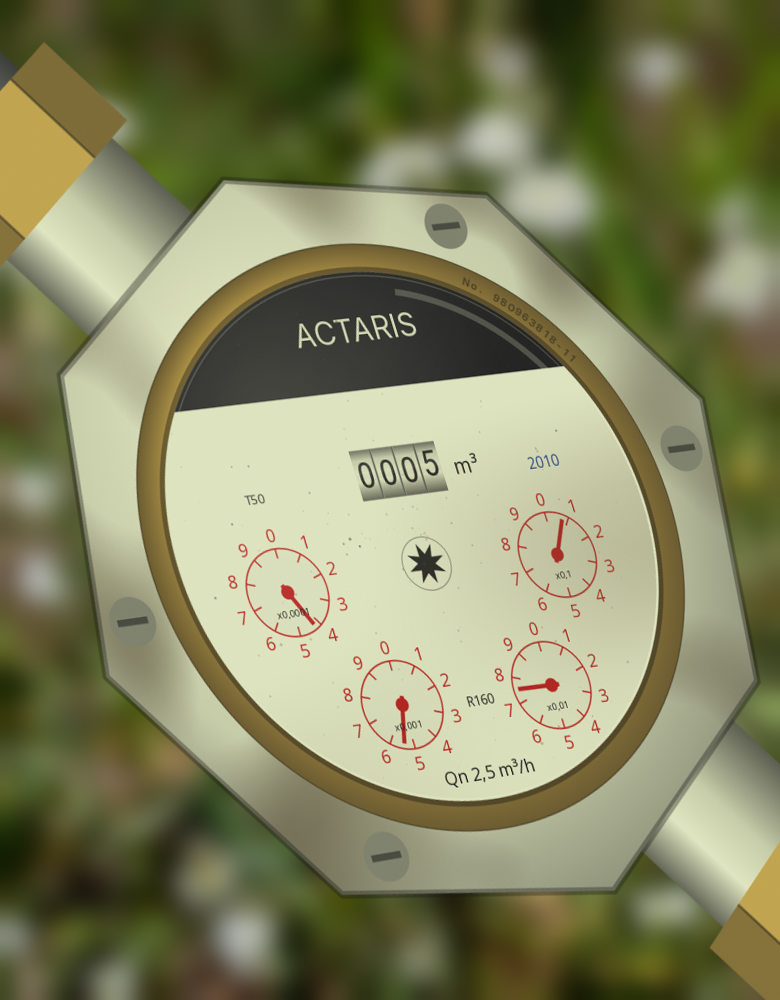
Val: 5.0754 m³
